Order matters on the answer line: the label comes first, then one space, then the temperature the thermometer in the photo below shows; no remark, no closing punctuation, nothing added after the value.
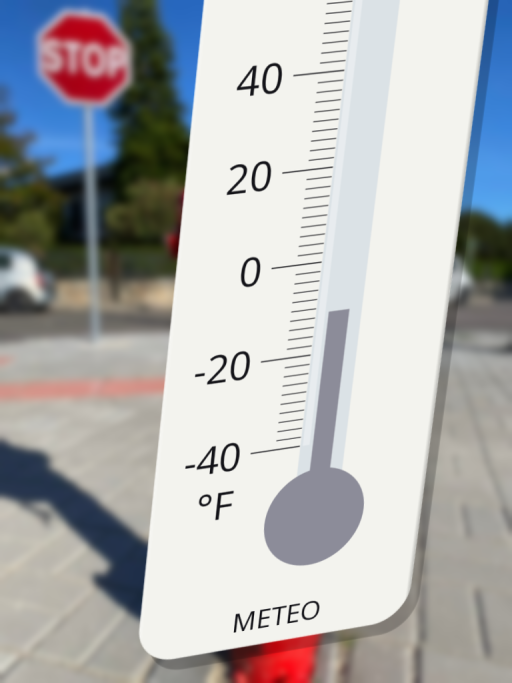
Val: -11 °F
